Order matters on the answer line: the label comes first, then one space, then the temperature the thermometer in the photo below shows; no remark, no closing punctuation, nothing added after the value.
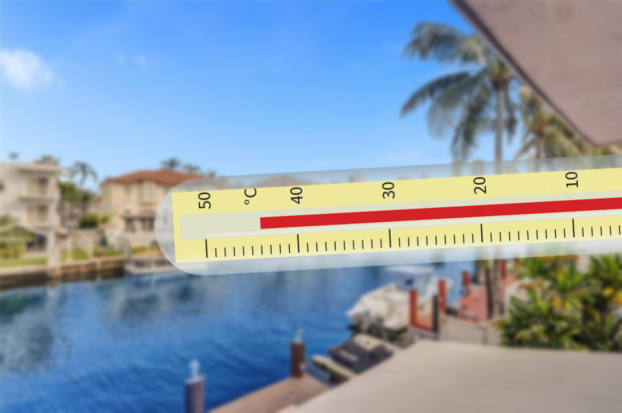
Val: 44 °C
